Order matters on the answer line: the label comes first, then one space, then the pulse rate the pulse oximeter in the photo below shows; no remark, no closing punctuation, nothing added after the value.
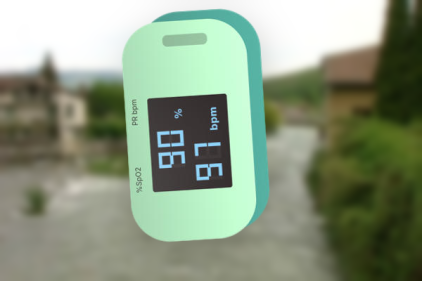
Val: 97 bpm
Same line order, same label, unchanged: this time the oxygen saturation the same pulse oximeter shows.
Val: 90 %
